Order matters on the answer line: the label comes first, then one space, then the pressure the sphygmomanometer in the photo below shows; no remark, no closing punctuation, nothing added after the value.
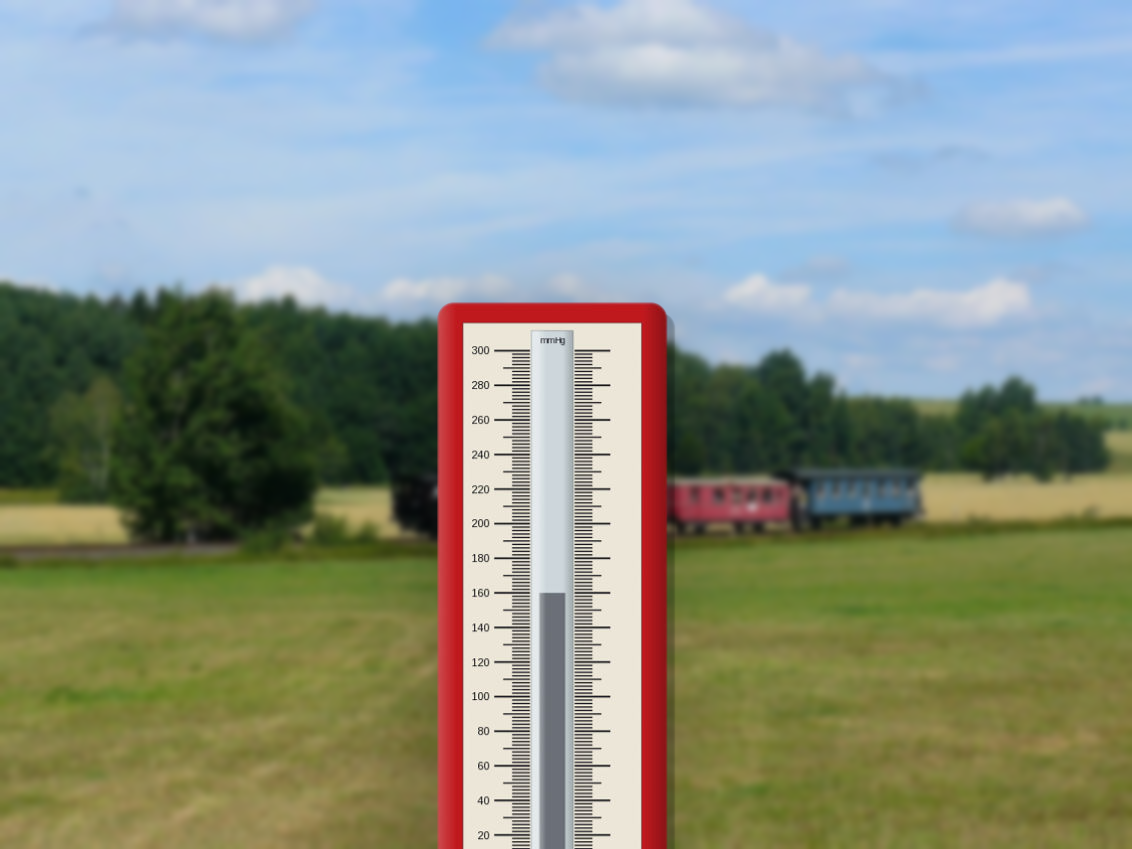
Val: 160 mmHg
